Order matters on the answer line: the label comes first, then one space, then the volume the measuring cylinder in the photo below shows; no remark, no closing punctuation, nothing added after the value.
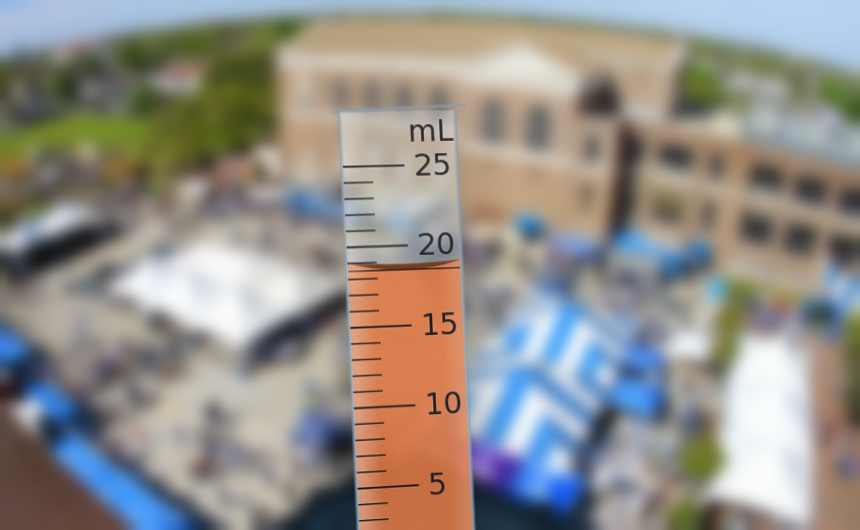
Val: 18.5 mL
